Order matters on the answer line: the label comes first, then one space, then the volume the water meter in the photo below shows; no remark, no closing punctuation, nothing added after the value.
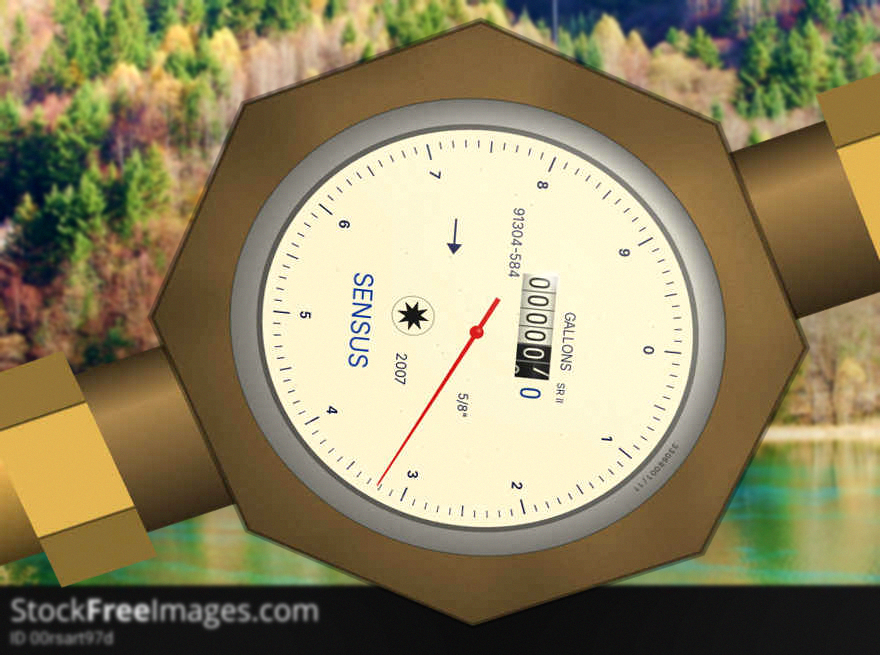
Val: 73.2 gal
